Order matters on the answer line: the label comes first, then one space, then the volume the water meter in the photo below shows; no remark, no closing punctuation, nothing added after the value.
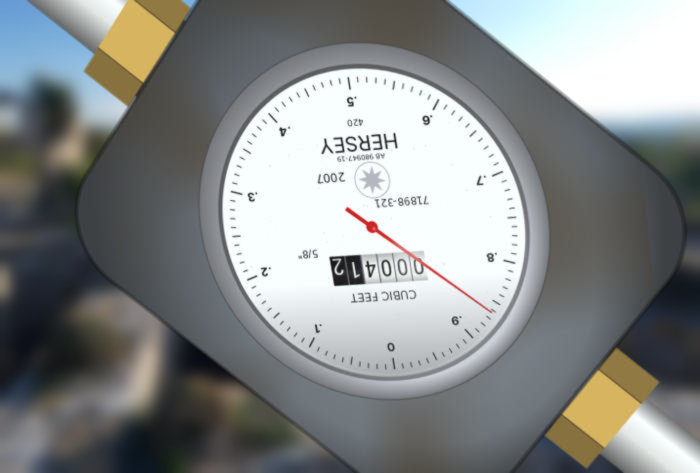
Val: 411.86 ft³
